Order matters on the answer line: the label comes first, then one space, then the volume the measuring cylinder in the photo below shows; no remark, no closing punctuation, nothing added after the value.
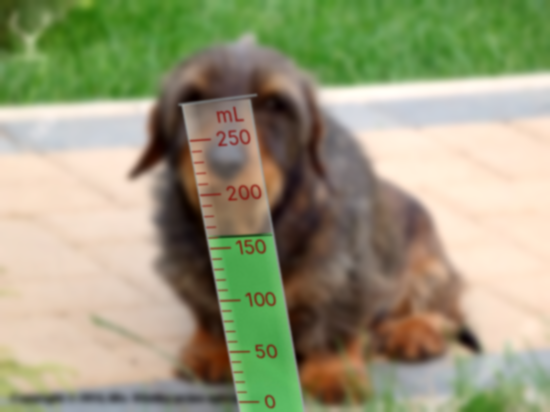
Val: 160 mL
